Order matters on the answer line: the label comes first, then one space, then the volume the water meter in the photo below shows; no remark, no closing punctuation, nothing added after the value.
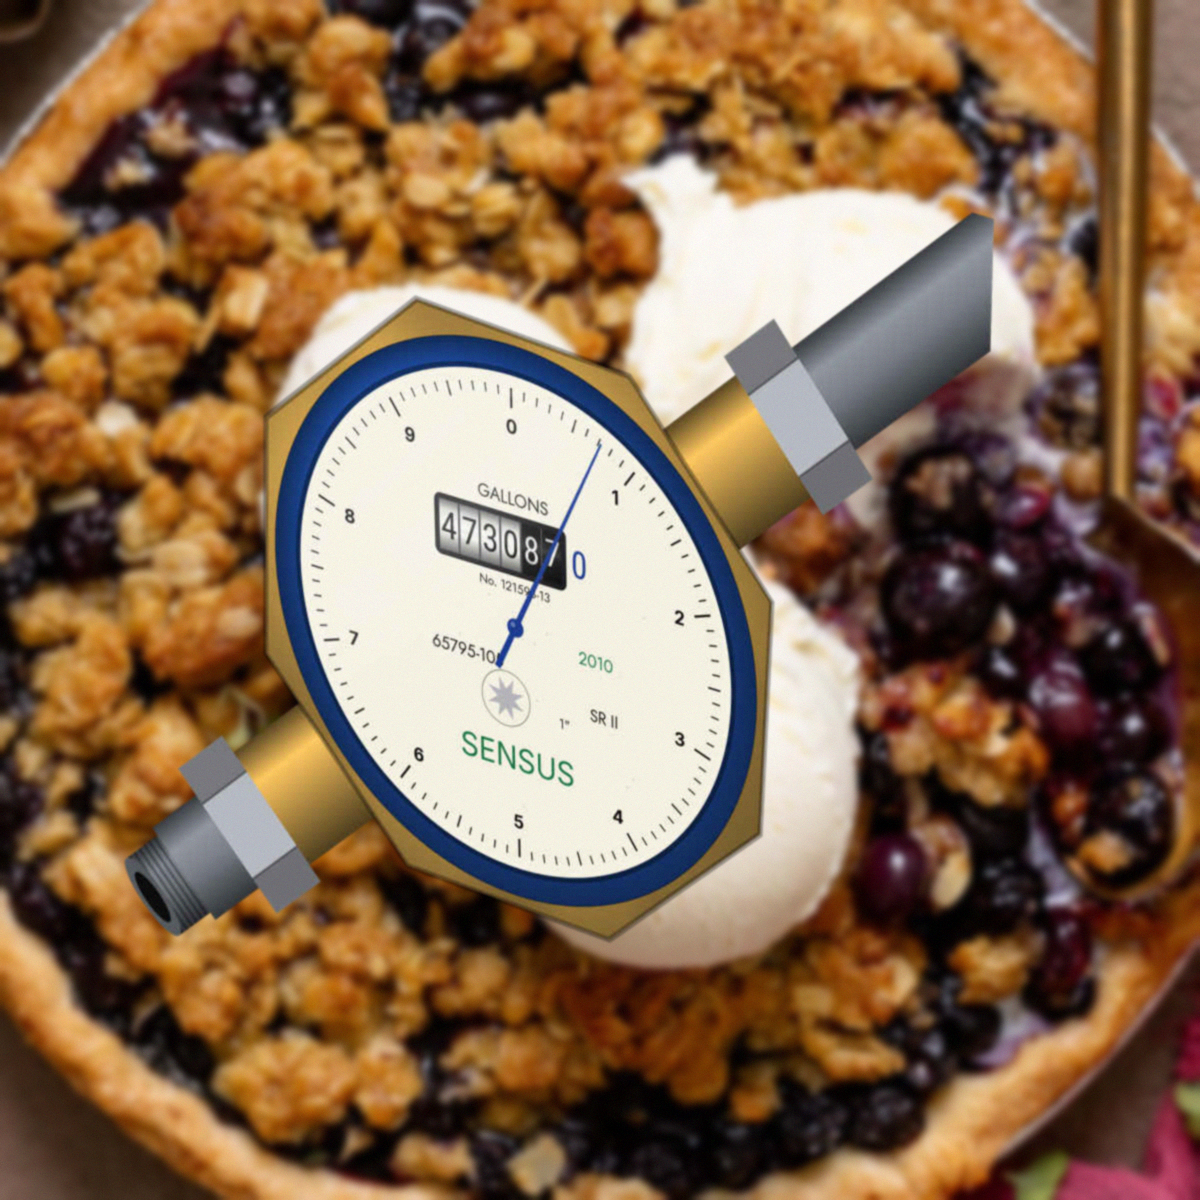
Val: 4730870.7 gal
